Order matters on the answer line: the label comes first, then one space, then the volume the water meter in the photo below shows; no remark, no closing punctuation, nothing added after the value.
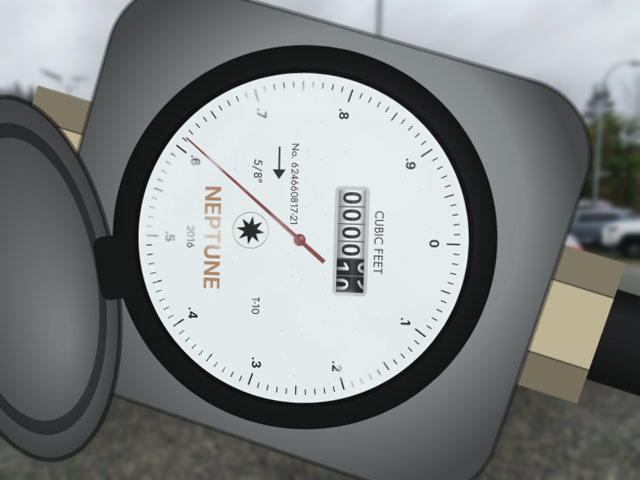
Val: 9.61 ft³
